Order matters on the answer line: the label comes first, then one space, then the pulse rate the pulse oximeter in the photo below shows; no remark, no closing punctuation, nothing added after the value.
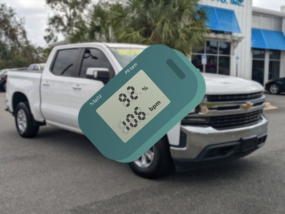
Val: 106 bpm
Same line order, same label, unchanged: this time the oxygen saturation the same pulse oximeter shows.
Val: 92 %
